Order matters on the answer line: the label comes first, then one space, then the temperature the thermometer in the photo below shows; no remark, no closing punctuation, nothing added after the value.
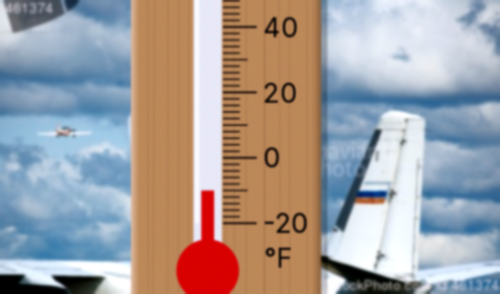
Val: -10 °F
